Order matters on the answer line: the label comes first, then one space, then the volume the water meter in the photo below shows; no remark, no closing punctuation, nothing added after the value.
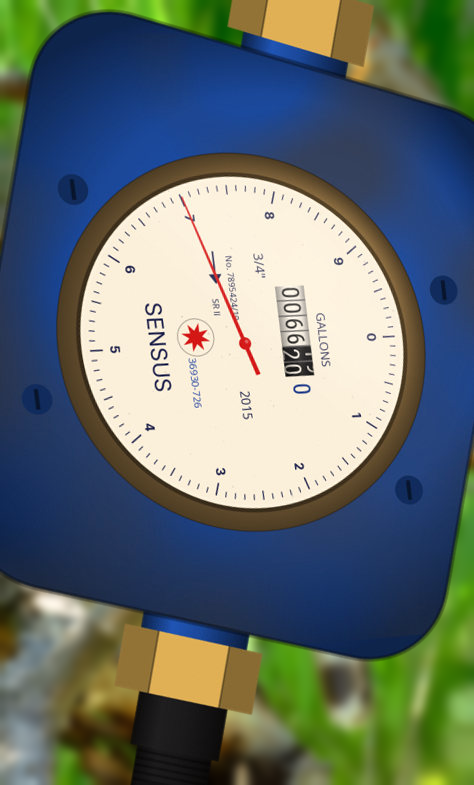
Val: 66197.0 gal
